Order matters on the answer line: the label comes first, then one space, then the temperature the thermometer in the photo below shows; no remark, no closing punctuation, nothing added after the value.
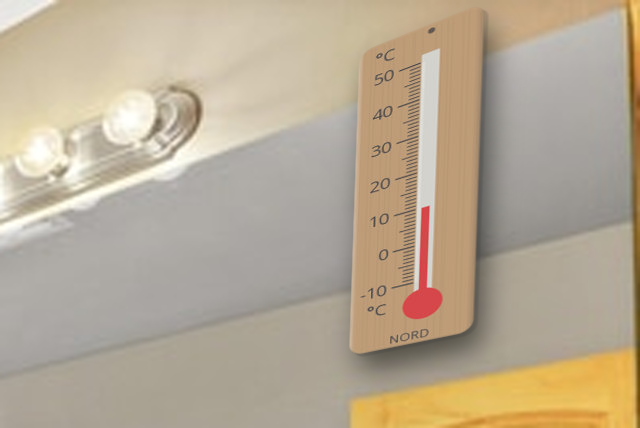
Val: 10 °C
